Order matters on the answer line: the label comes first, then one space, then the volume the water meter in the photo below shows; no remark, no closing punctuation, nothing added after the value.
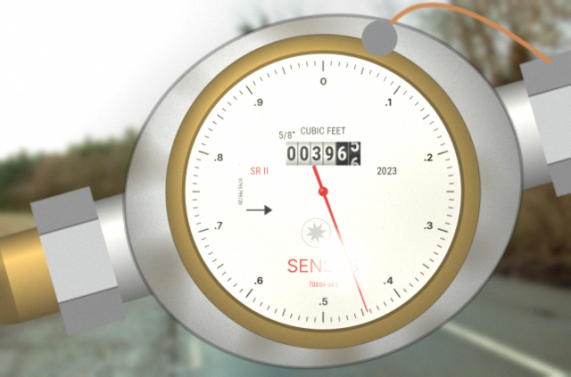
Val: 3965.44 ft³
